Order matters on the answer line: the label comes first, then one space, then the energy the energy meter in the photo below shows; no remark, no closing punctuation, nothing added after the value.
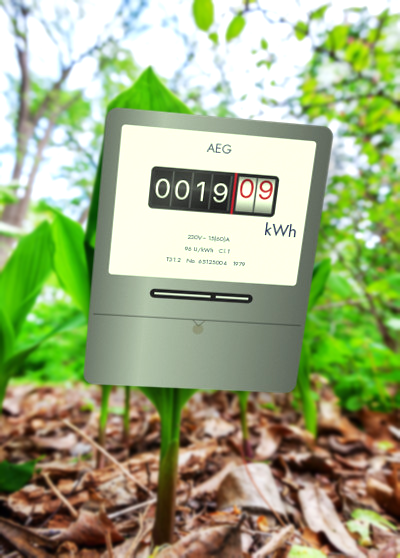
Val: 19.09 kWh
